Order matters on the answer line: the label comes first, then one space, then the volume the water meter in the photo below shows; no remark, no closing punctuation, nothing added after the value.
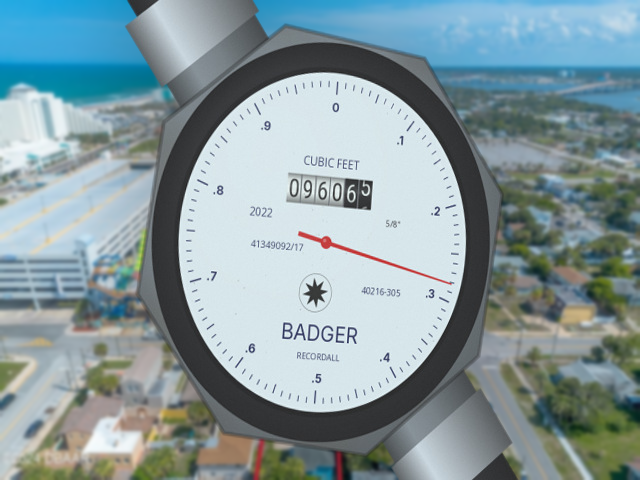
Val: 96065.28 ft³
